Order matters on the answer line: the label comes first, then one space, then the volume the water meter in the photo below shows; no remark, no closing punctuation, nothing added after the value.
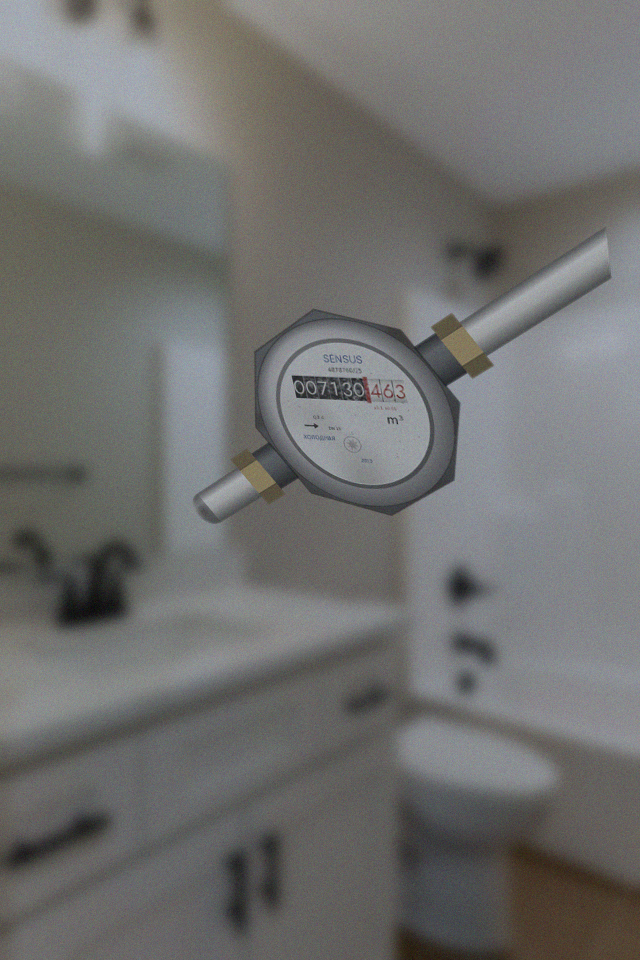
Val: 7130.463 m³
